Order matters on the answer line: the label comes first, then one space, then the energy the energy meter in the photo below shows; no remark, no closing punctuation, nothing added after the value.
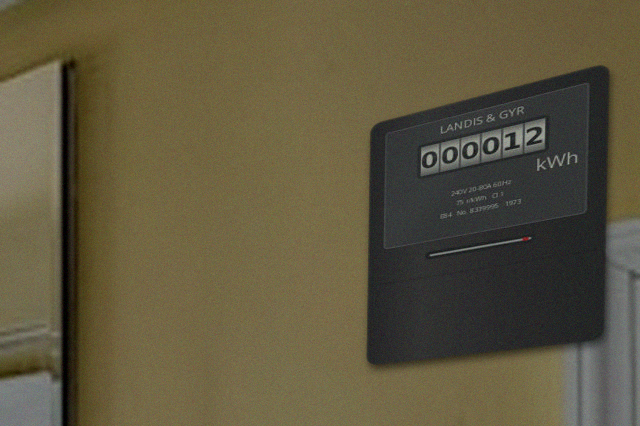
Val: 12 kWh
